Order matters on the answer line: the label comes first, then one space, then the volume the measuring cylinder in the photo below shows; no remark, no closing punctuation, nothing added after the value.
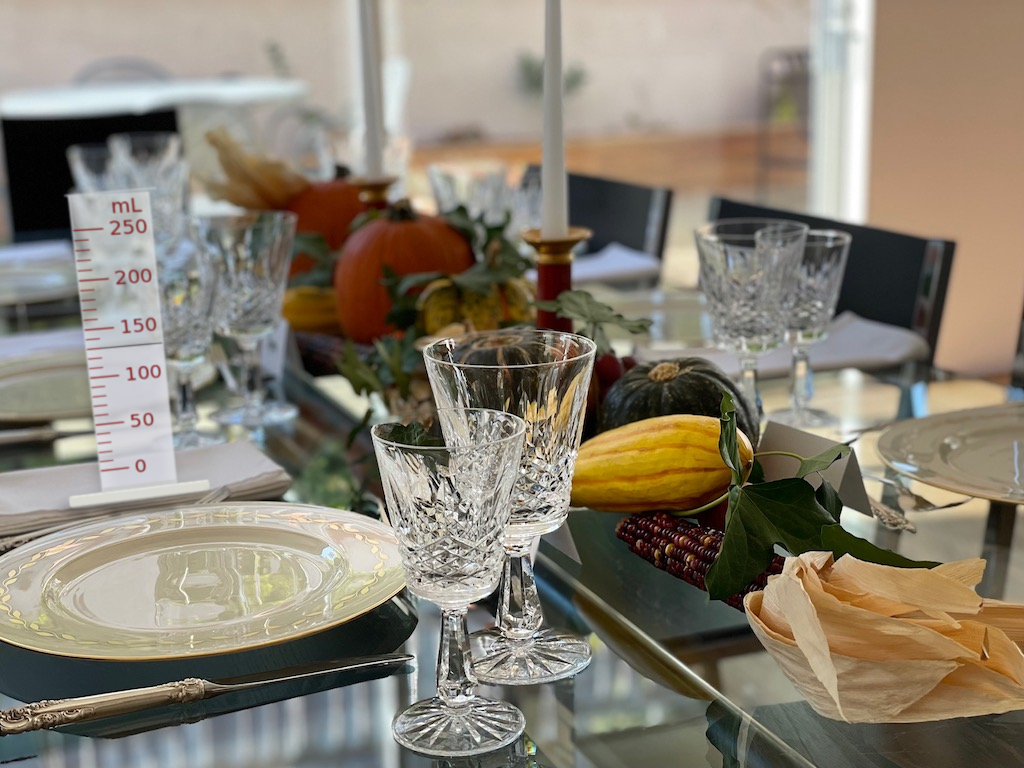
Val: 130 mL
